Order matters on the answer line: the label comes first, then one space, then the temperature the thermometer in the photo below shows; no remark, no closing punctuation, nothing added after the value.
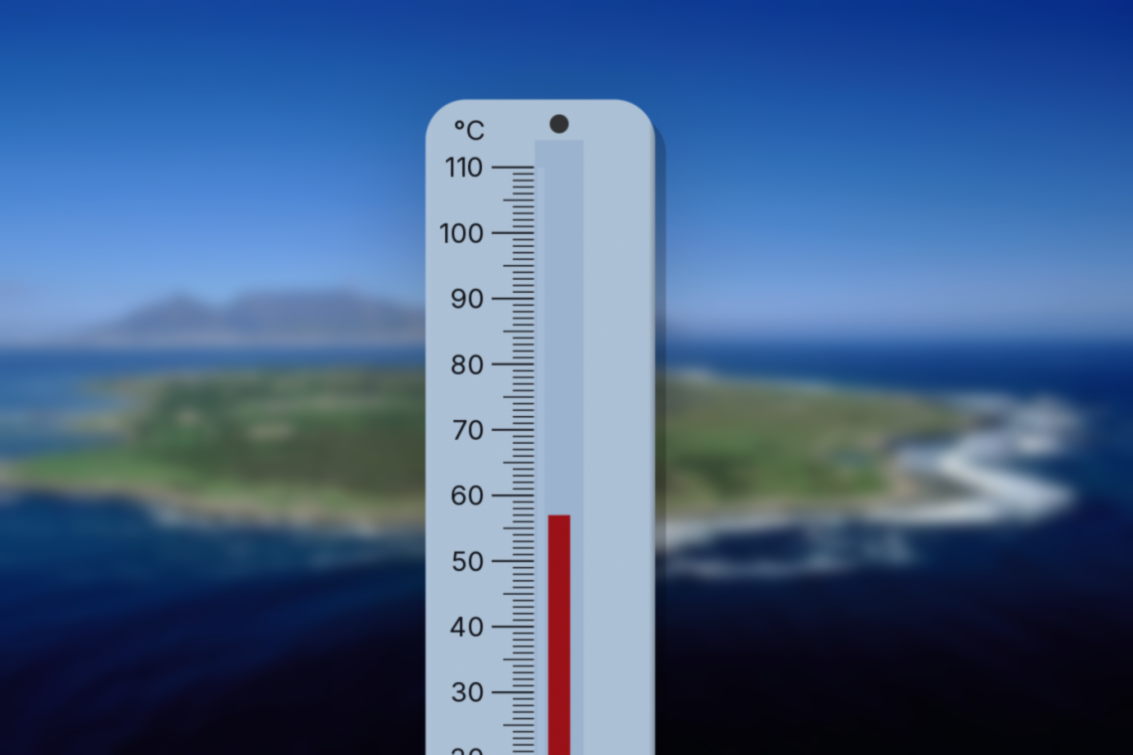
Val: 57 °C
